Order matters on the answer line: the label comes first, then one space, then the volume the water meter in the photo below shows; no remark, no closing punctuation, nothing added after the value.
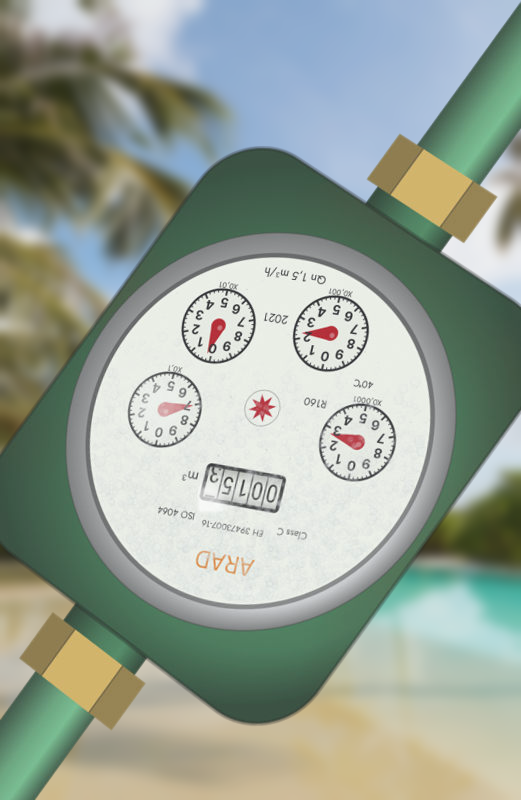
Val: 152.7022 m³
